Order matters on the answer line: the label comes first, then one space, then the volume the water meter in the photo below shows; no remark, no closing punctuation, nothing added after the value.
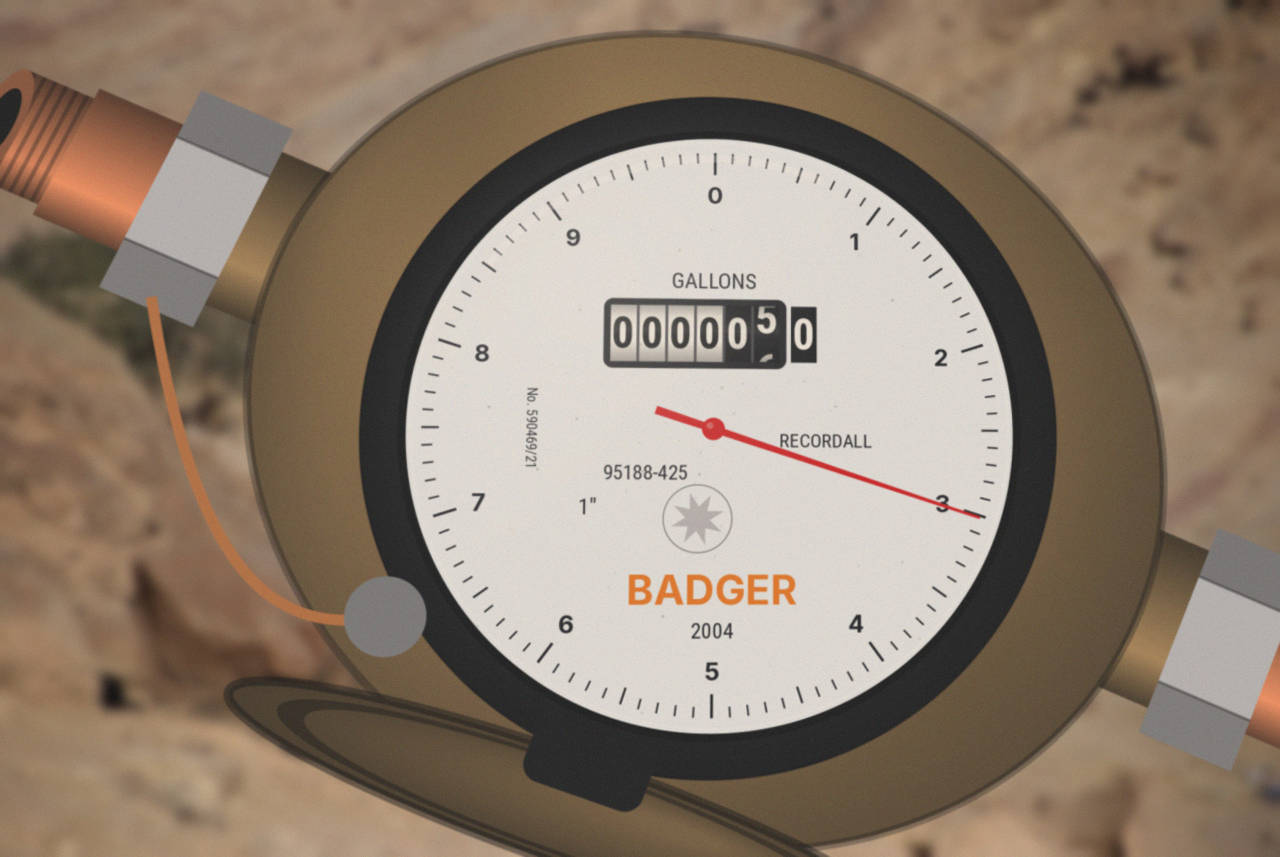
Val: 53.0 gal
